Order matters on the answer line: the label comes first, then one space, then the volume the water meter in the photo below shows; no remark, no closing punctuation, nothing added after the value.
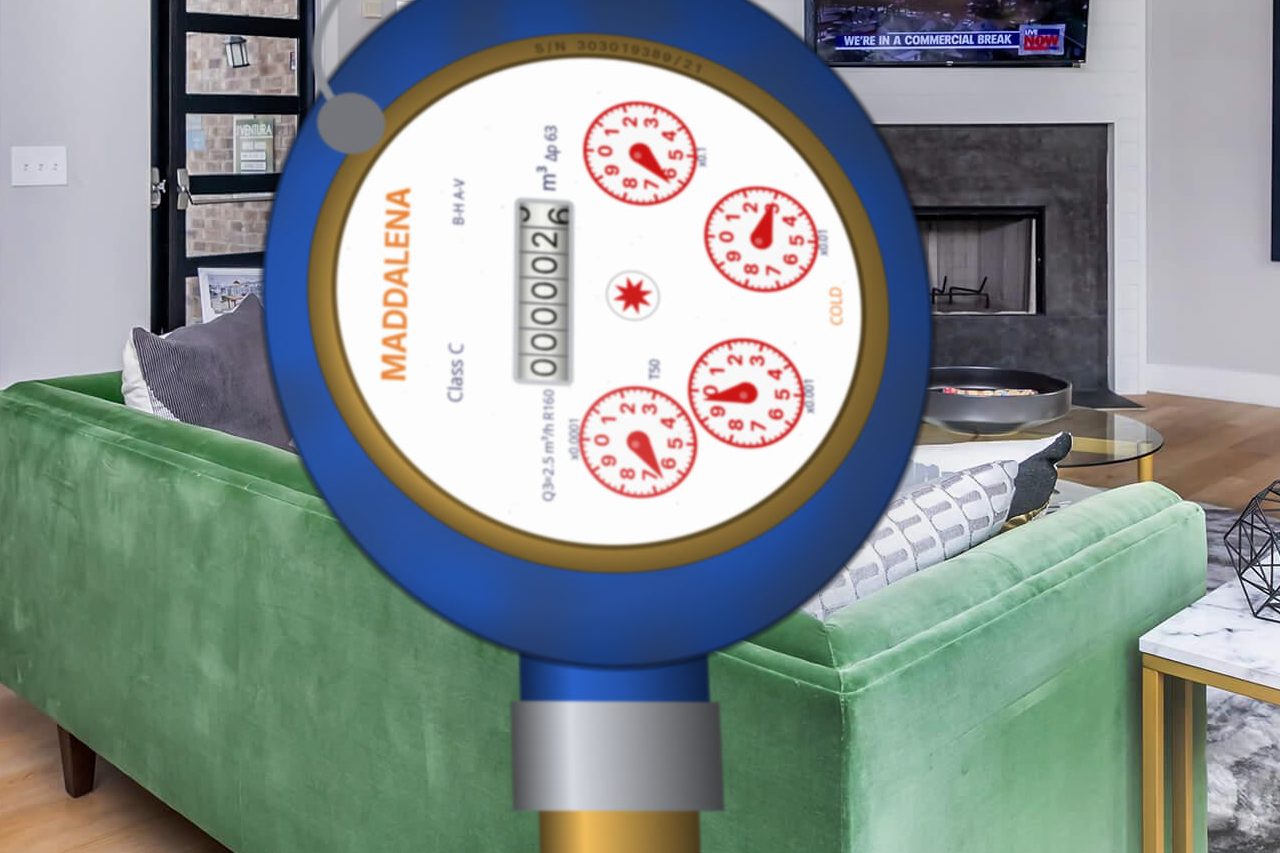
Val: 25.6296 m³
